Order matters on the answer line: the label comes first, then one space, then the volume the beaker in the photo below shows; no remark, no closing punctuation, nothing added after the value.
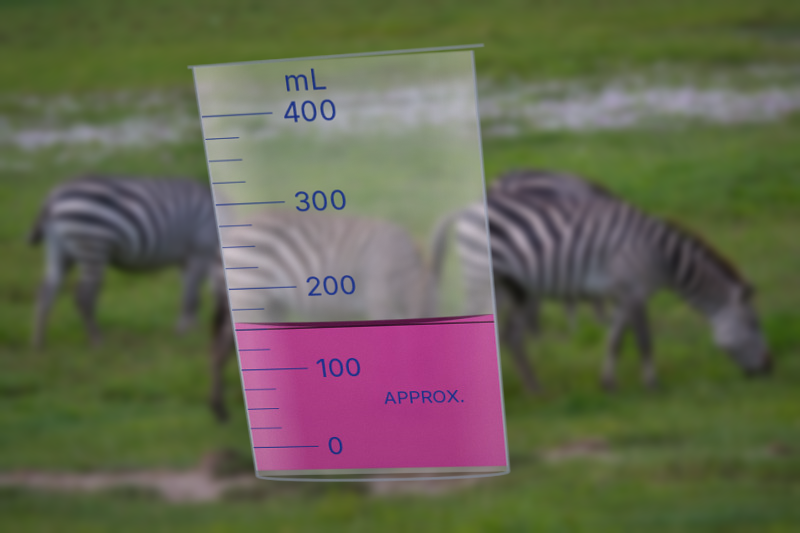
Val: 150 mL
